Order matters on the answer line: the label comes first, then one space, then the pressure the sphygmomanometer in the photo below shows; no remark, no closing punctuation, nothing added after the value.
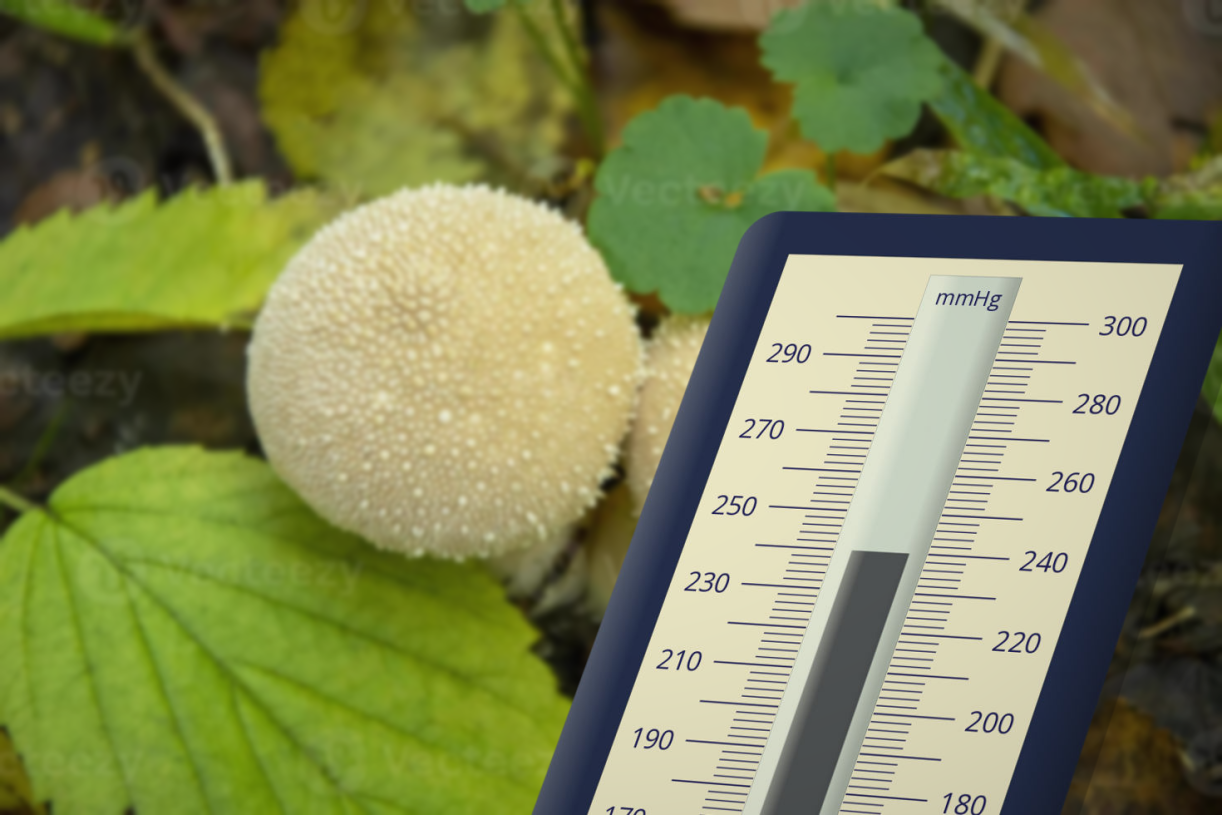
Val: 240 mmHg
